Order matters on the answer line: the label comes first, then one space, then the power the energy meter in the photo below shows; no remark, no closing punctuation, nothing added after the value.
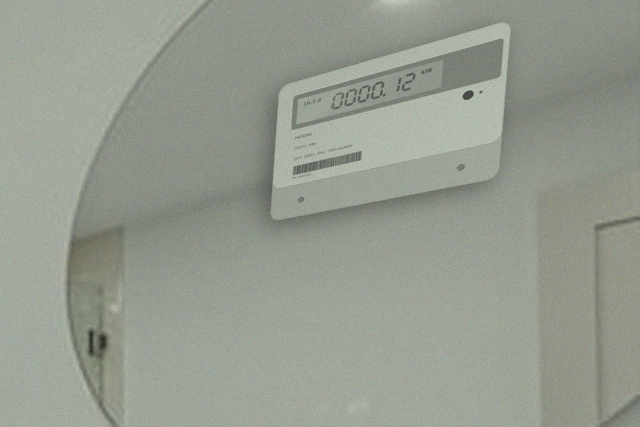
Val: 0.12 kW
